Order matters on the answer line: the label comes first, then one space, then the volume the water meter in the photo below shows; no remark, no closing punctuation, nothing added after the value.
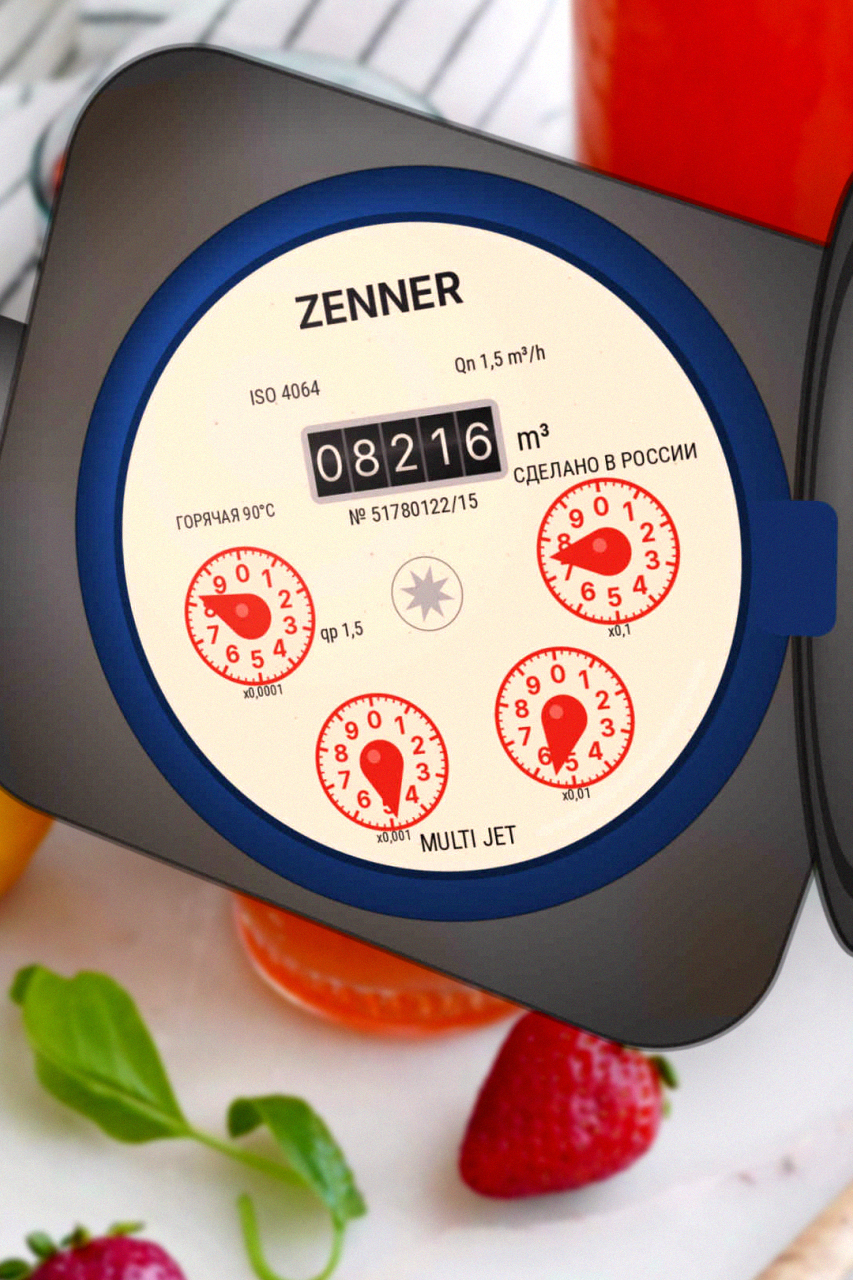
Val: 8216.7548 m³
